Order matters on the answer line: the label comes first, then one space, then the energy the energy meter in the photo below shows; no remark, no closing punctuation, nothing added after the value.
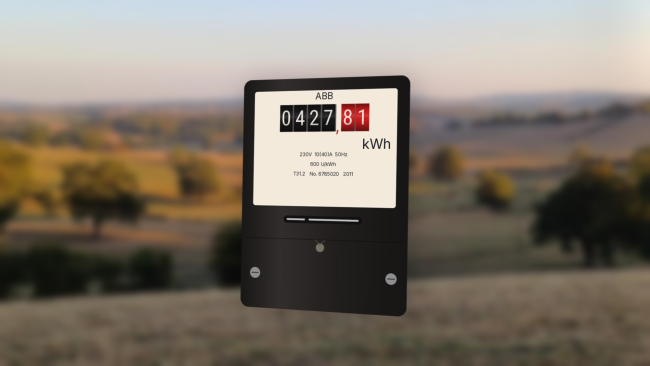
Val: 427.81 kWh
